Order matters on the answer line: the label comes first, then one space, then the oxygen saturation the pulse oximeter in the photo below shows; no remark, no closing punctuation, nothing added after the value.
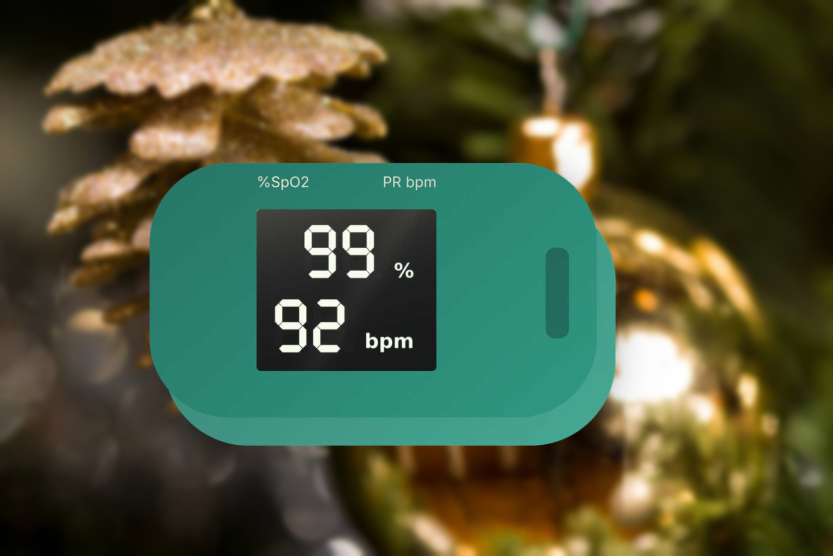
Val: 99 %
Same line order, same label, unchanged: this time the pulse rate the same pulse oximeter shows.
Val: 92 bpm
